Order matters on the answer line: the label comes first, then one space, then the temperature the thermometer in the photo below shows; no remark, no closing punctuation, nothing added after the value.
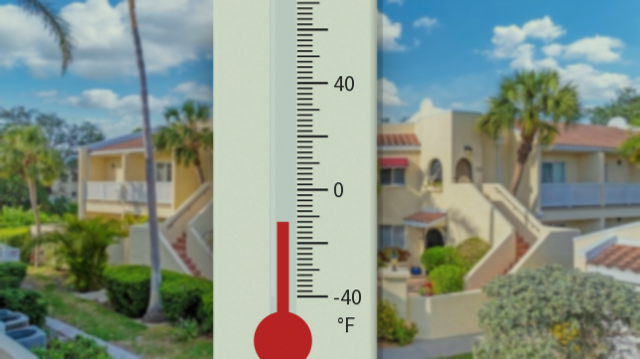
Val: -12 °F
